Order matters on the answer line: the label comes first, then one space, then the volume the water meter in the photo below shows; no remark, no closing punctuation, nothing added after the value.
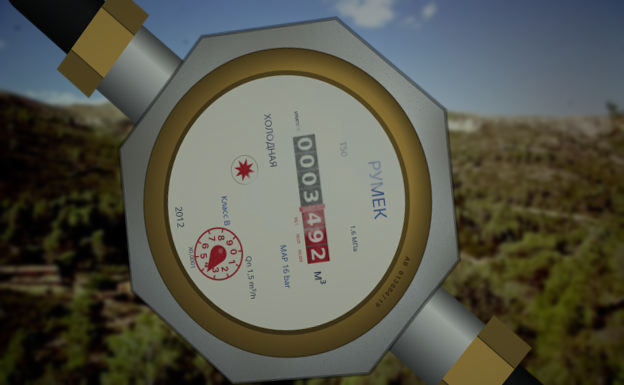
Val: 3.4923 m³
